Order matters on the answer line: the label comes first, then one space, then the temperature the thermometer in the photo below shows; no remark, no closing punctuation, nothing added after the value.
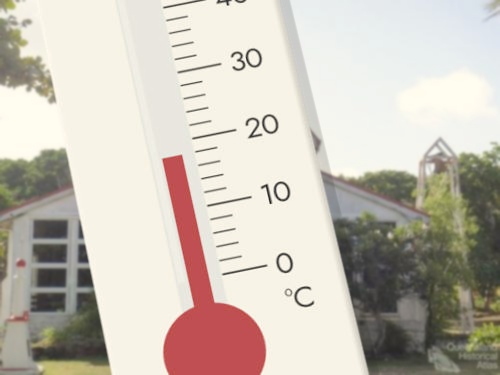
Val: 18 °C
